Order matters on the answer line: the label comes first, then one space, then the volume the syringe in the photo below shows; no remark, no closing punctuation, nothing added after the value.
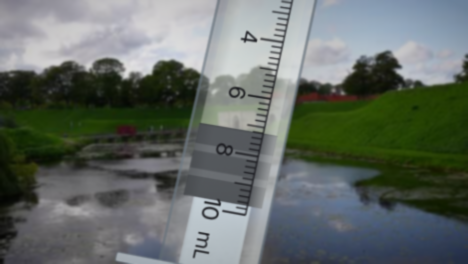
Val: 7.2 mL
